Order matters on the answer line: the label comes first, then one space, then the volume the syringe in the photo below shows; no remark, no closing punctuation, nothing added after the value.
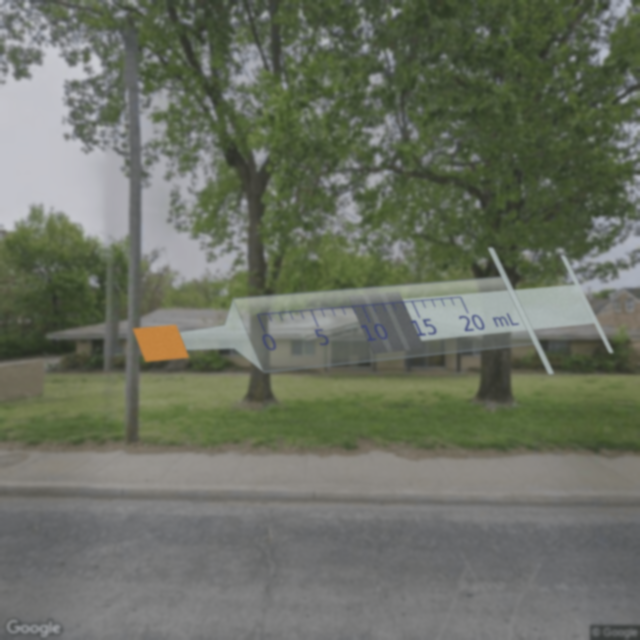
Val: 9 mL
